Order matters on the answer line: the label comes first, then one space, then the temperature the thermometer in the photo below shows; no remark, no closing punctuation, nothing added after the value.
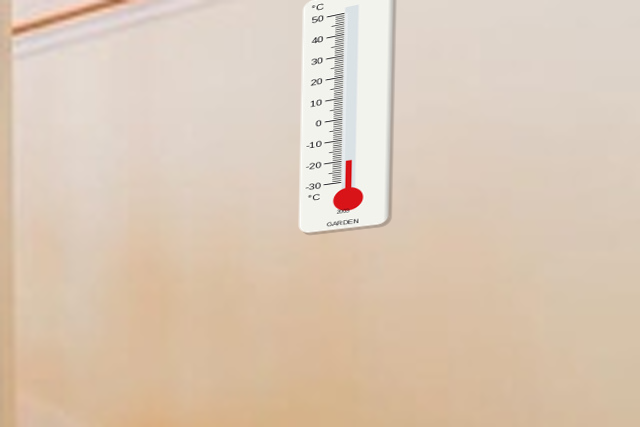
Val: -20 °C
